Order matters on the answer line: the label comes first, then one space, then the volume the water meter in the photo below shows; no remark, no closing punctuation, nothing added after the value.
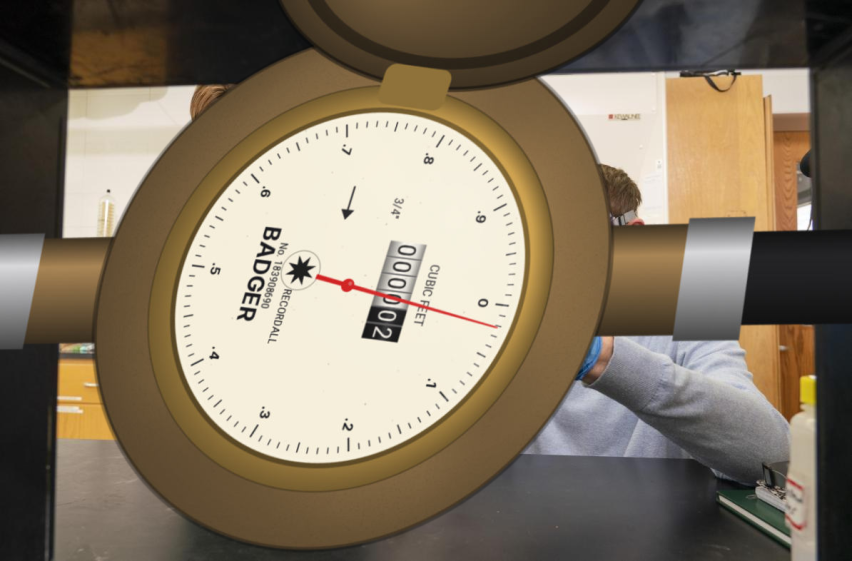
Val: 2.02 ft³
